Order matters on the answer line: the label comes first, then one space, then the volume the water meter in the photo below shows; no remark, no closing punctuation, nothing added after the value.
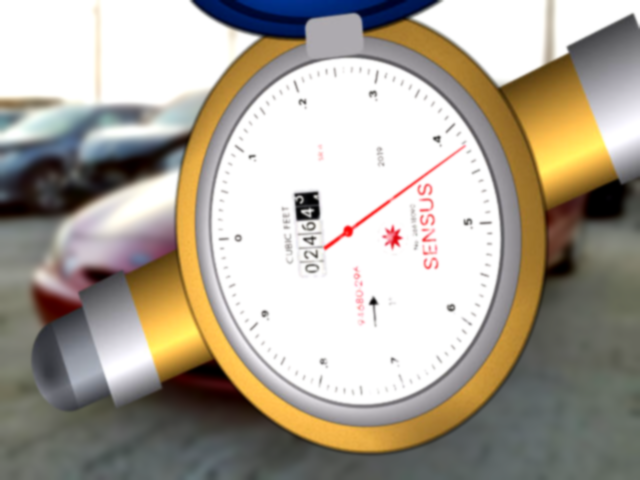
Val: 24643.42 ft³
